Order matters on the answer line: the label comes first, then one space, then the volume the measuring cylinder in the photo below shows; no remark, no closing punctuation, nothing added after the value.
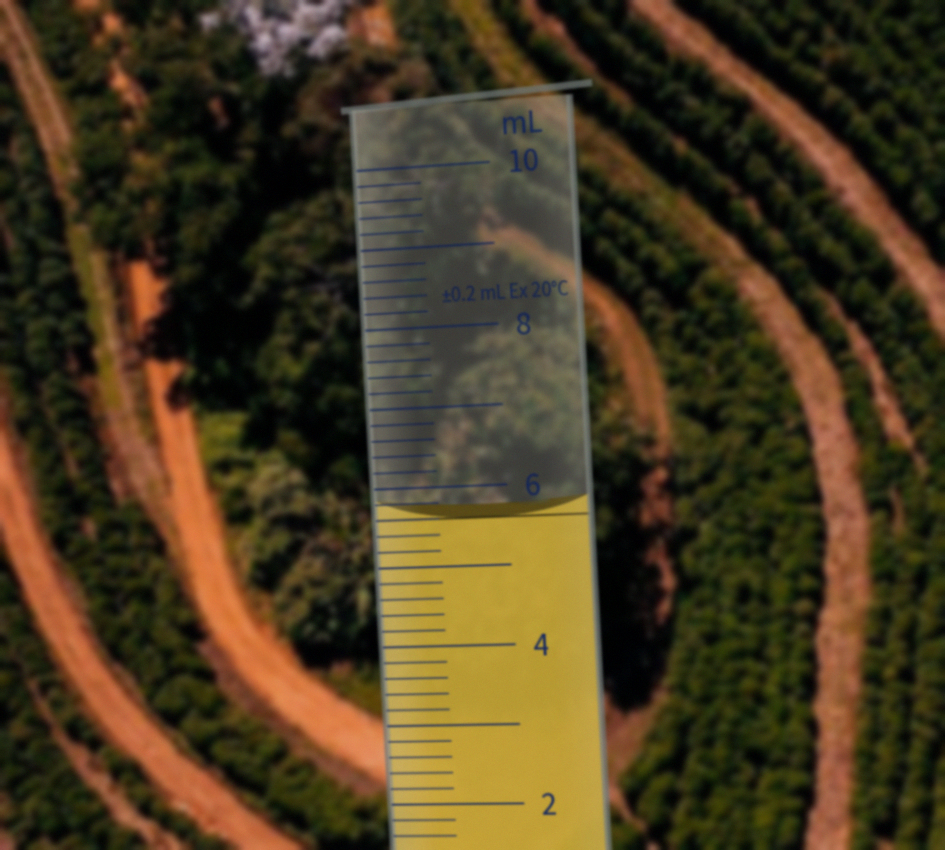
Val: 5.6 mL
